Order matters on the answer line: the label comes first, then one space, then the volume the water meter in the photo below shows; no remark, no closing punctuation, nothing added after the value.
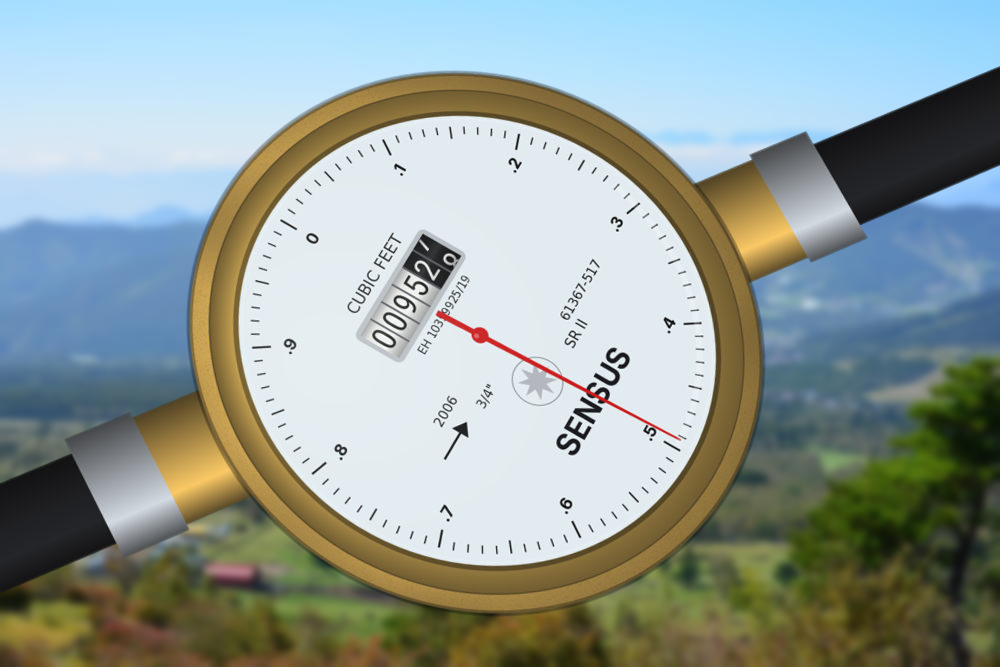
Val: 9527.49 ft³
